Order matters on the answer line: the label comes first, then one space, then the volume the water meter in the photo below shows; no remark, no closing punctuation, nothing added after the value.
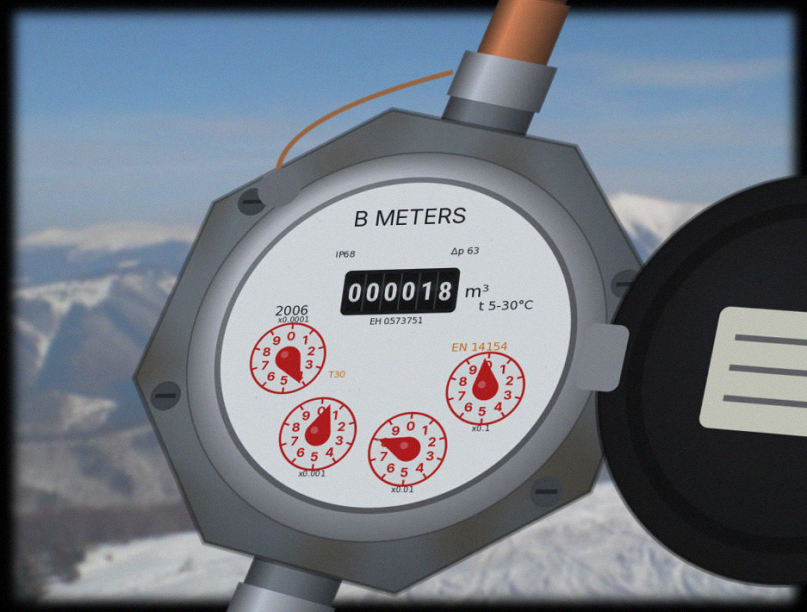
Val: 17.9804 m³
